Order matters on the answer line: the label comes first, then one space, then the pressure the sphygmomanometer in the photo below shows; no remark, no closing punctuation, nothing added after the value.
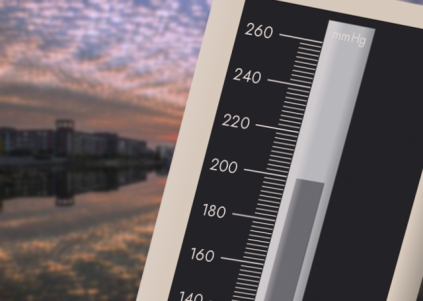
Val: 200 mmHg
